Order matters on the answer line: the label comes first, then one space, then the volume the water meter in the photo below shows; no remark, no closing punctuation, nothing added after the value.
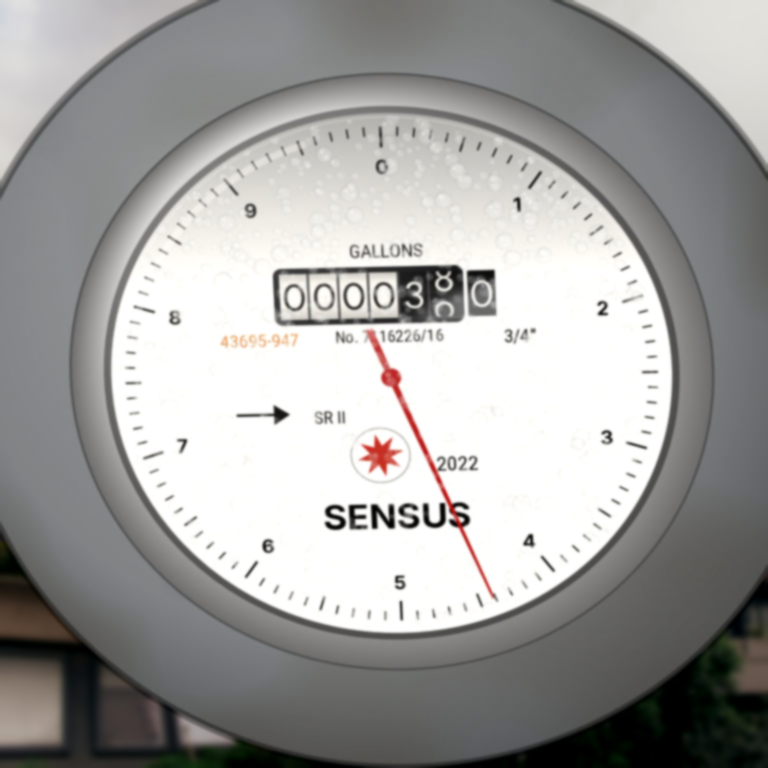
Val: 384.4 gal
